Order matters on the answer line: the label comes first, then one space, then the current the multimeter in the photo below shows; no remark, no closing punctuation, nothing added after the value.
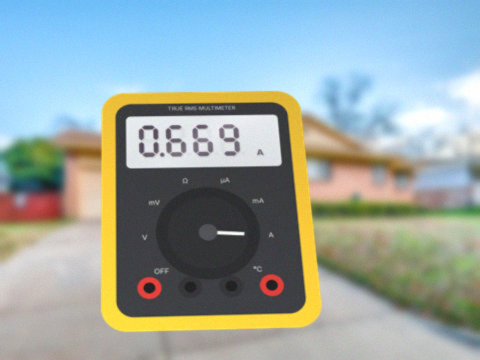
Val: 0.669 A
